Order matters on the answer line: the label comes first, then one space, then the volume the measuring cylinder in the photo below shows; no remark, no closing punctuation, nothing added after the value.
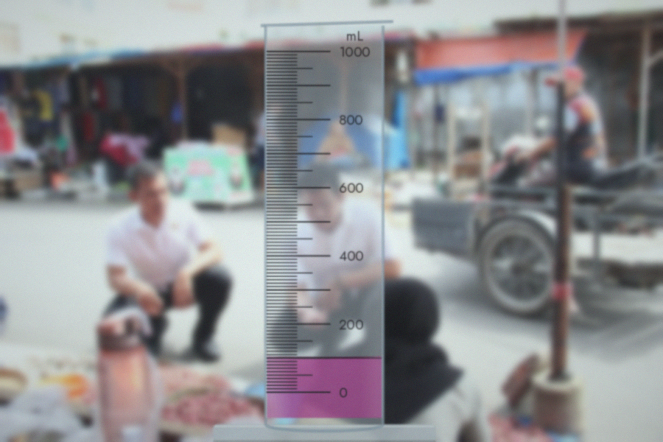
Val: 100 mL
